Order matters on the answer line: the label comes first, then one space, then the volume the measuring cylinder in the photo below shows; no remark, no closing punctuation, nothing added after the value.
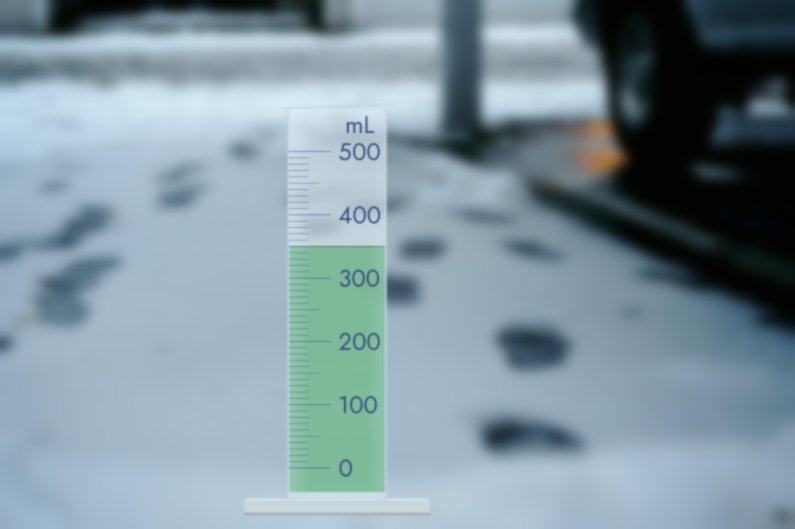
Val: 350 mL
